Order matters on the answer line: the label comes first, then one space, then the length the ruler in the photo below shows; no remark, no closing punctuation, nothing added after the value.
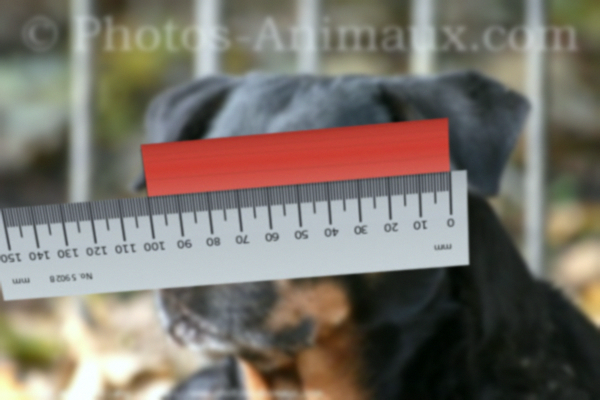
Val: 100 mm
